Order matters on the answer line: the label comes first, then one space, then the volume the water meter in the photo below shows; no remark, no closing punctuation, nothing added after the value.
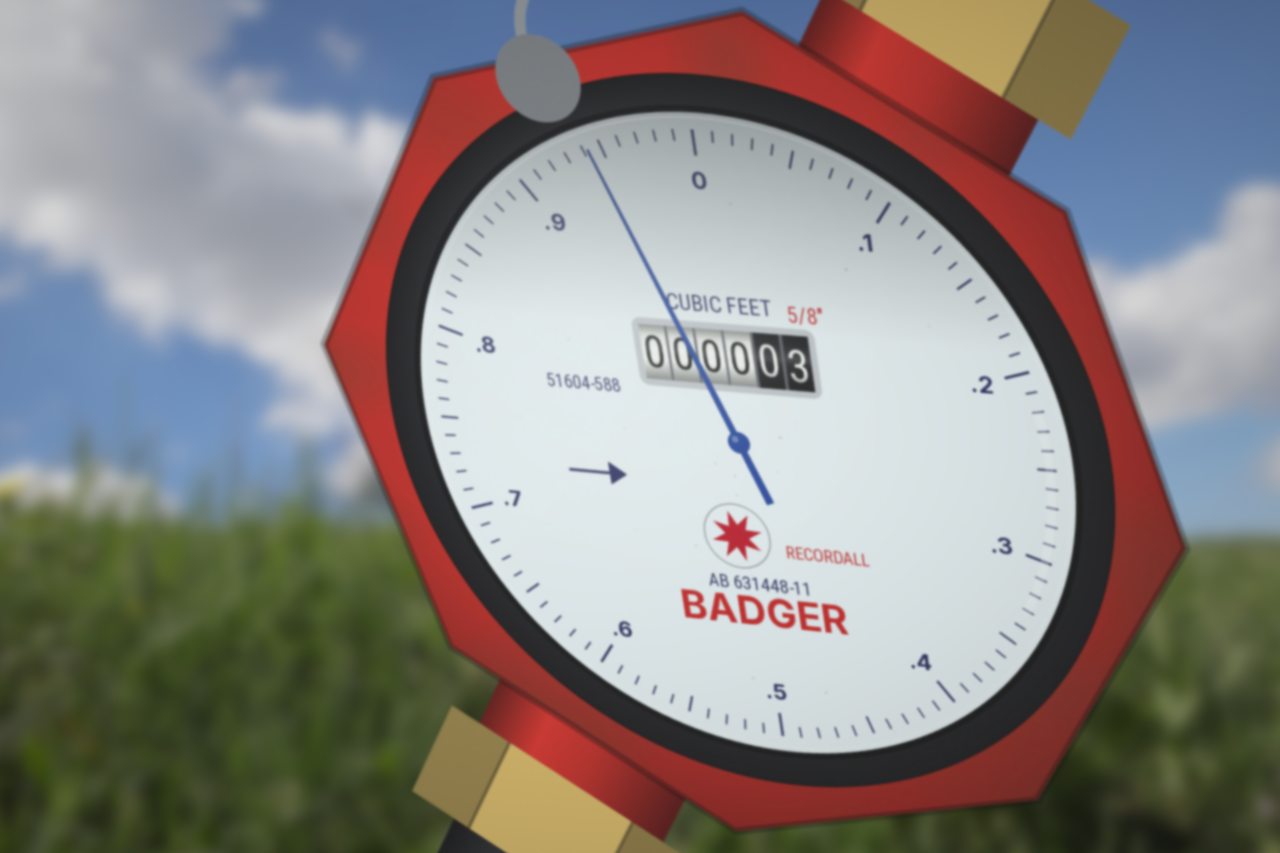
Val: 2.94 ft³
